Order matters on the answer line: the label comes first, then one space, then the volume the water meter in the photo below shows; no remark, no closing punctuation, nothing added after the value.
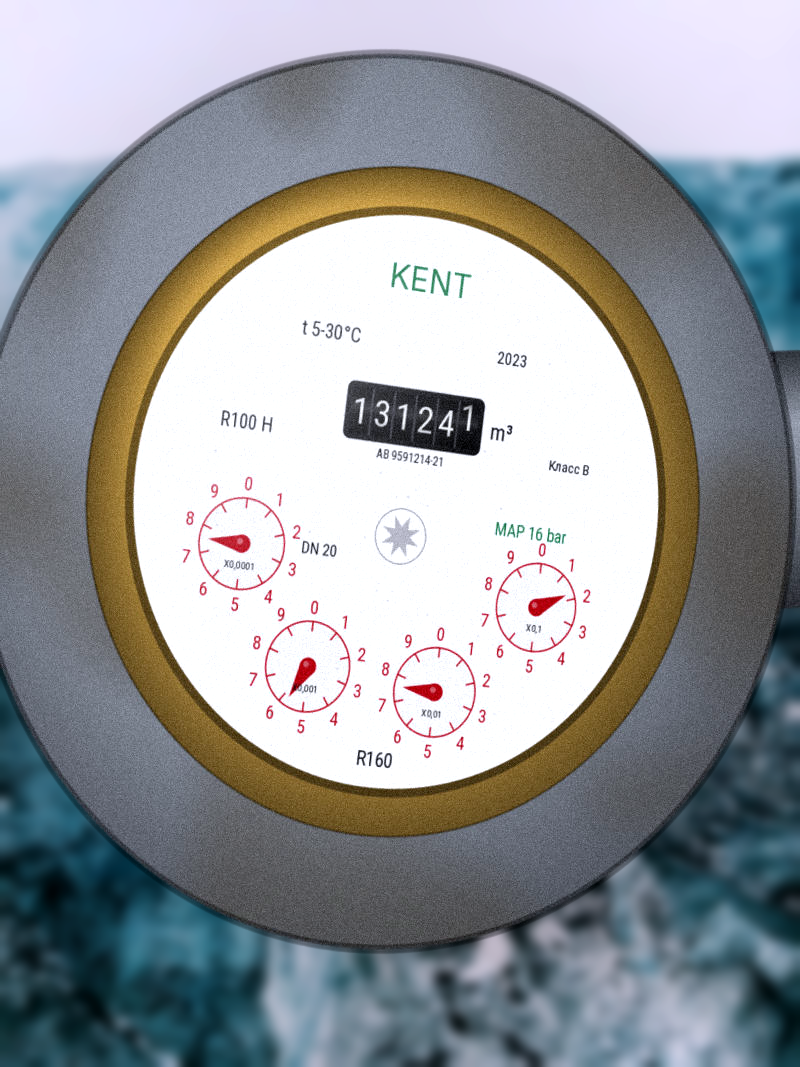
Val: 131241.1757 m³
